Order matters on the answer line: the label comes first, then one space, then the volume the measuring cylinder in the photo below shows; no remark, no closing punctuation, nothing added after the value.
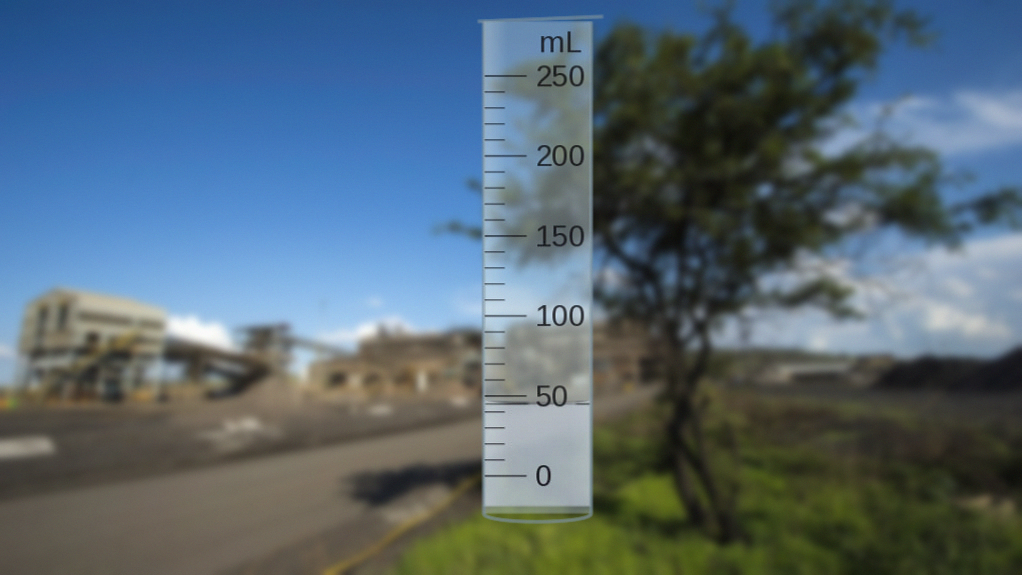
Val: 45 mL
